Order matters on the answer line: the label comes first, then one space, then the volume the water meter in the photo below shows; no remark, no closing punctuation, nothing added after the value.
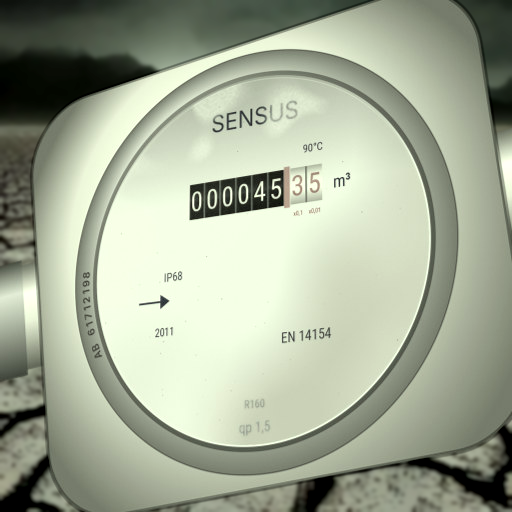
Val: 45.35 m³
